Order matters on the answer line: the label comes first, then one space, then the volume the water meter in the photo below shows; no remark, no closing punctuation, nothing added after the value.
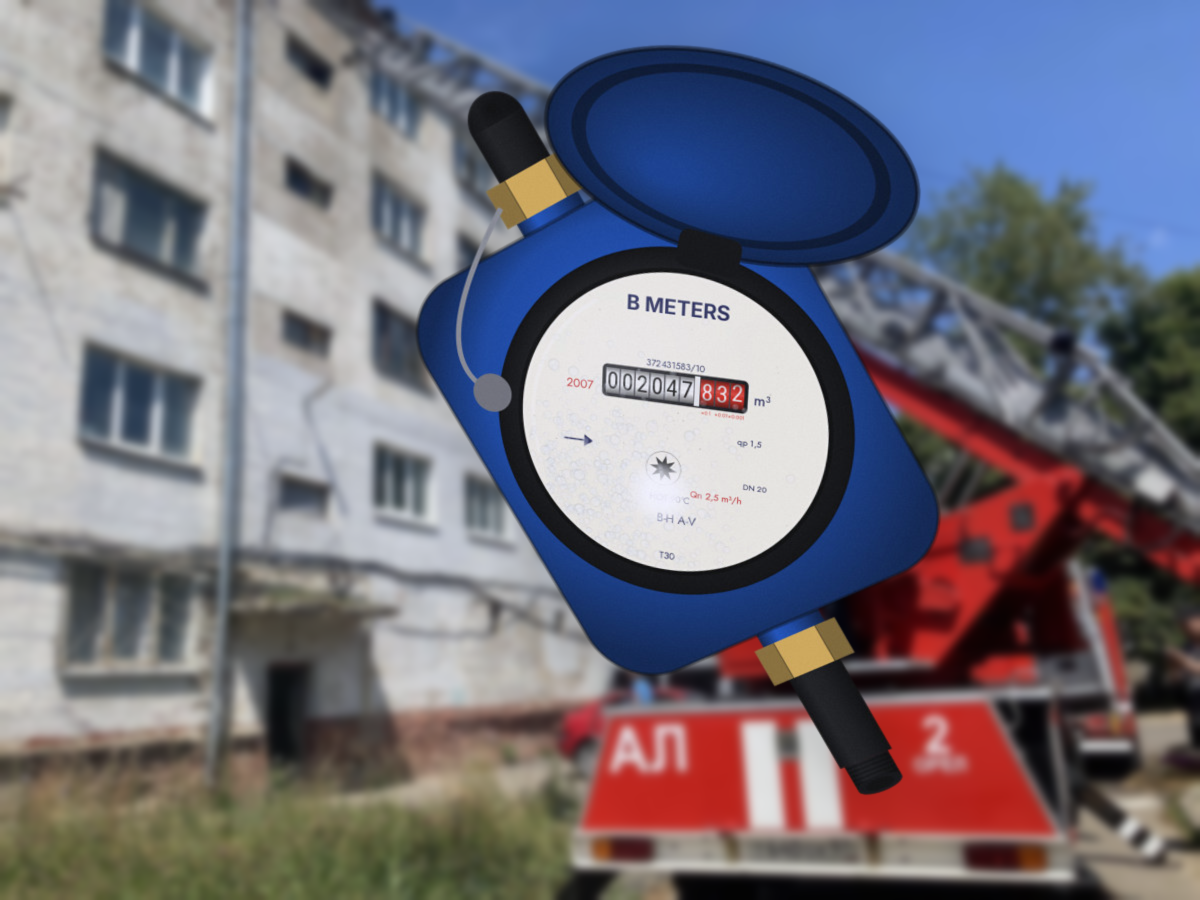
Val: 2047.832 m³
